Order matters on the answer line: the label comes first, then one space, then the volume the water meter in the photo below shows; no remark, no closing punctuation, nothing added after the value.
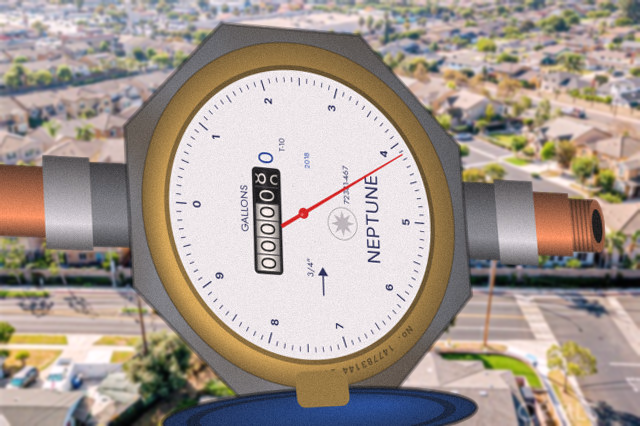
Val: 84.1 gal
